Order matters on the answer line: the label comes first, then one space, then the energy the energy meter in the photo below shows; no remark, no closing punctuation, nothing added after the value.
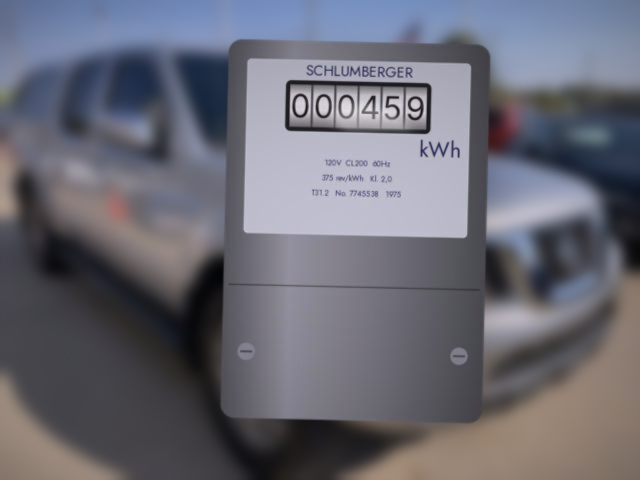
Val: 459 kWh
